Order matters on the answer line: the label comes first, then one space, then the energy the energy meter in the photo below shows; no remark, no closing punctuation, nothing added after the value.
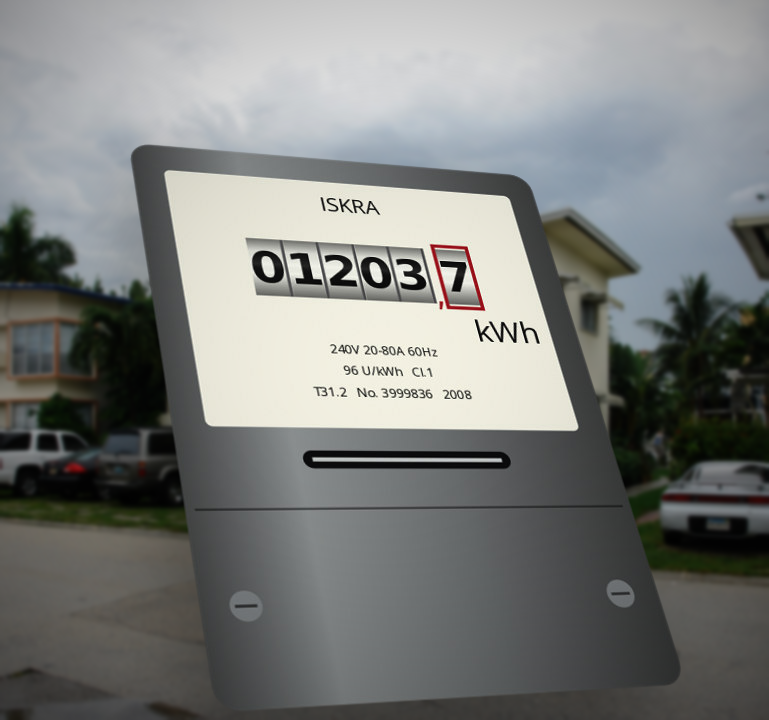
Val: 1203.7 kWh
